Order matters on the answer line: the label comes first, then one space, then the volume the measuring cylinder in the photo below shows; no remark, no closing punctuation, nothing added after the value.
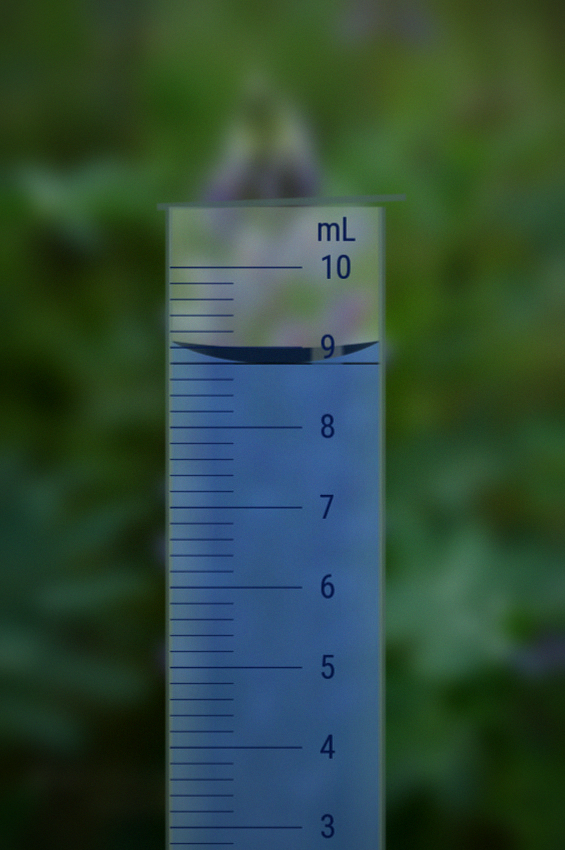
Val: 8.8 mL
